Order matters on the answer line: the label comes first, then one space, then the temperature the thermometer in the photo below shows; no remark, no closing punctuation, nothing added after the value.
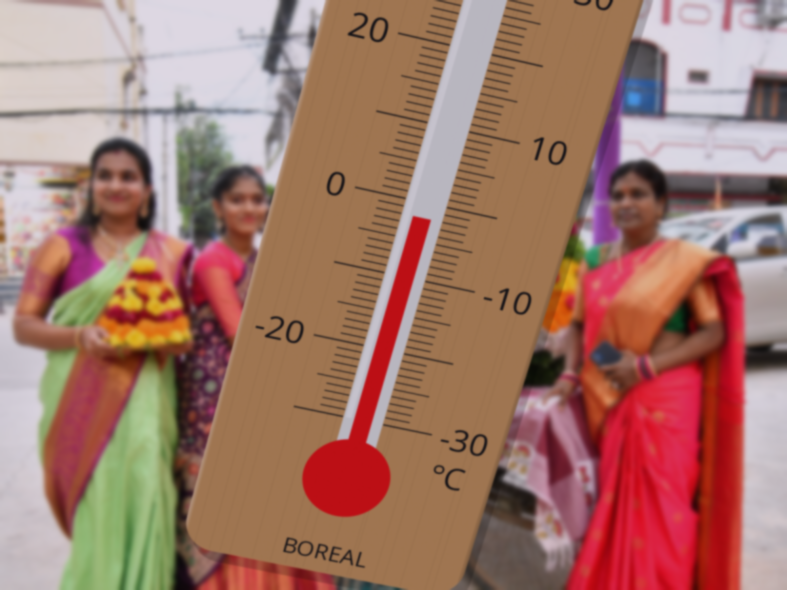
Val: -2 °C
